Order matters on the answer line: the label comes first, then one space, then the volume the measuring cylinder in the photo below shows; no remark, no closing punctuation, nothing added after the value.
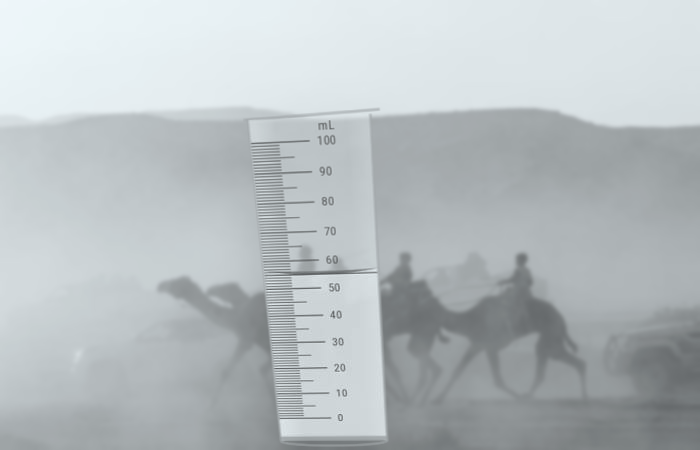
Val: 55 mL
